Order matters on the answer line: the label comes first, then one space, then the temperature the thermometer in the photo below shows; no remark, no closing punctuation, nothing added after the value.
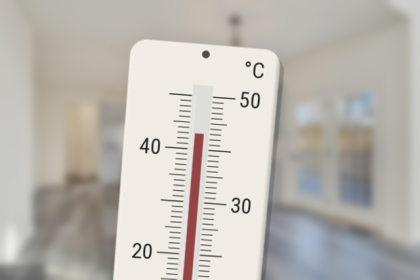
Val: 43 °C
